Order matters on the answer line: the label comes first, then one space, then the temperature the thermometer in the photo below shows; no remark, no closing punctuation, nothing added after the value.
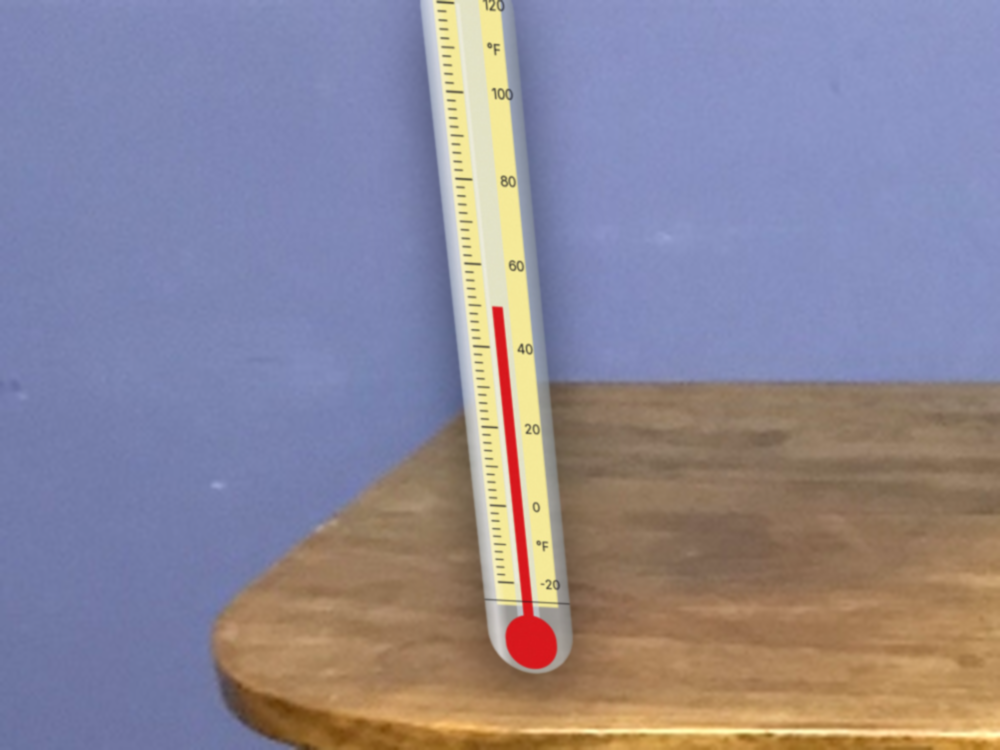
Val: 50 °F
